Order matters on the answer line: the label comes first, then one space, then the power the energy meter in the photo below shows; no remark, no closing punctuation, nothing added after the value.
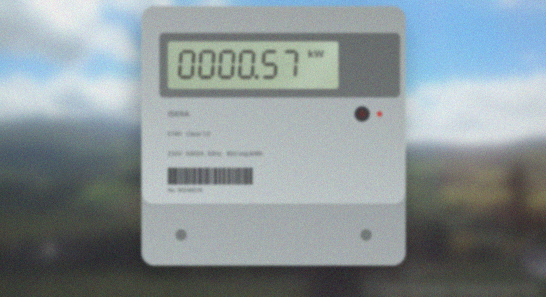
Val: 0.57 kW
